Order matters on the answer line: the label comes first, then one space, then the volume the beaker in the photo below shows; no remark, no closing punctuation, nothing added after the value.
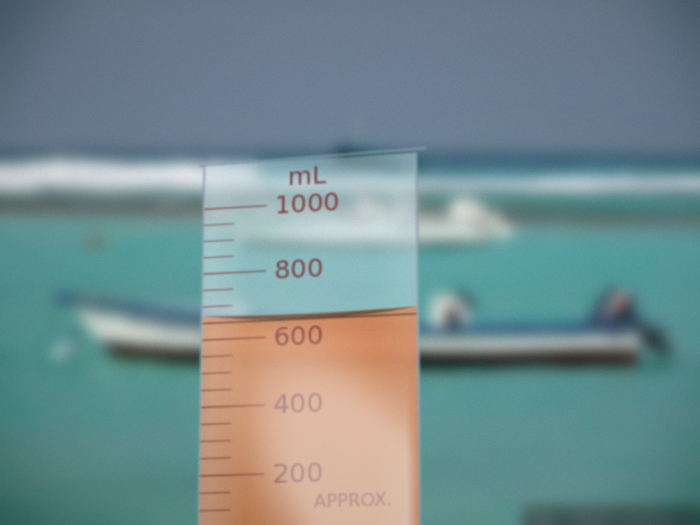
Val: 650 mL
